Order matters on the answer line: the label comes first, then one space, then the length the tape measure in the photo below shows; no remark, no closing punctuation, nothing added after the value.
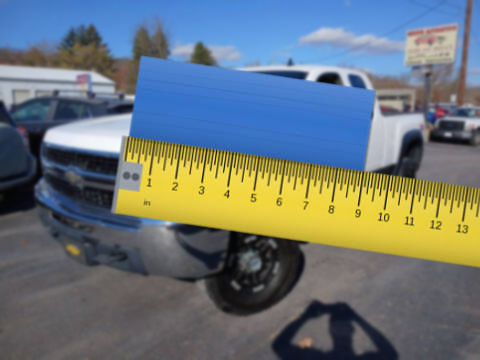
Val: 9 in
